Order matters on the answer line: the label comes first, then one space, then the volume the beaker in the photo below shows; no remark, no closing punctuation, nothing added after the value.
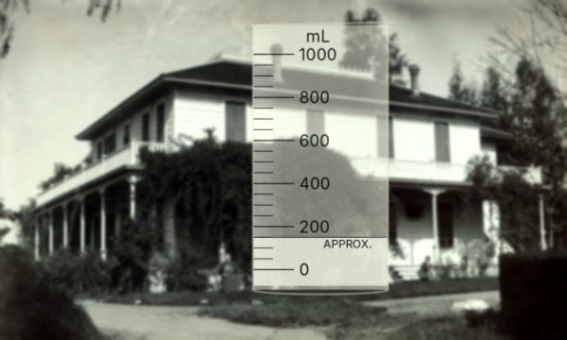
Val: 150 mL
